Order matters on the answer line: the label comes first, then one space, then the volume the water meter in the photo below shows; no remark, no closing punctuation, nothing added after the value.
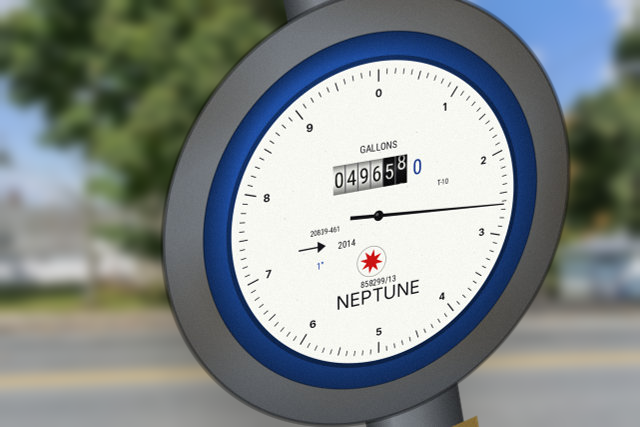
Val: 496582.6 gal
